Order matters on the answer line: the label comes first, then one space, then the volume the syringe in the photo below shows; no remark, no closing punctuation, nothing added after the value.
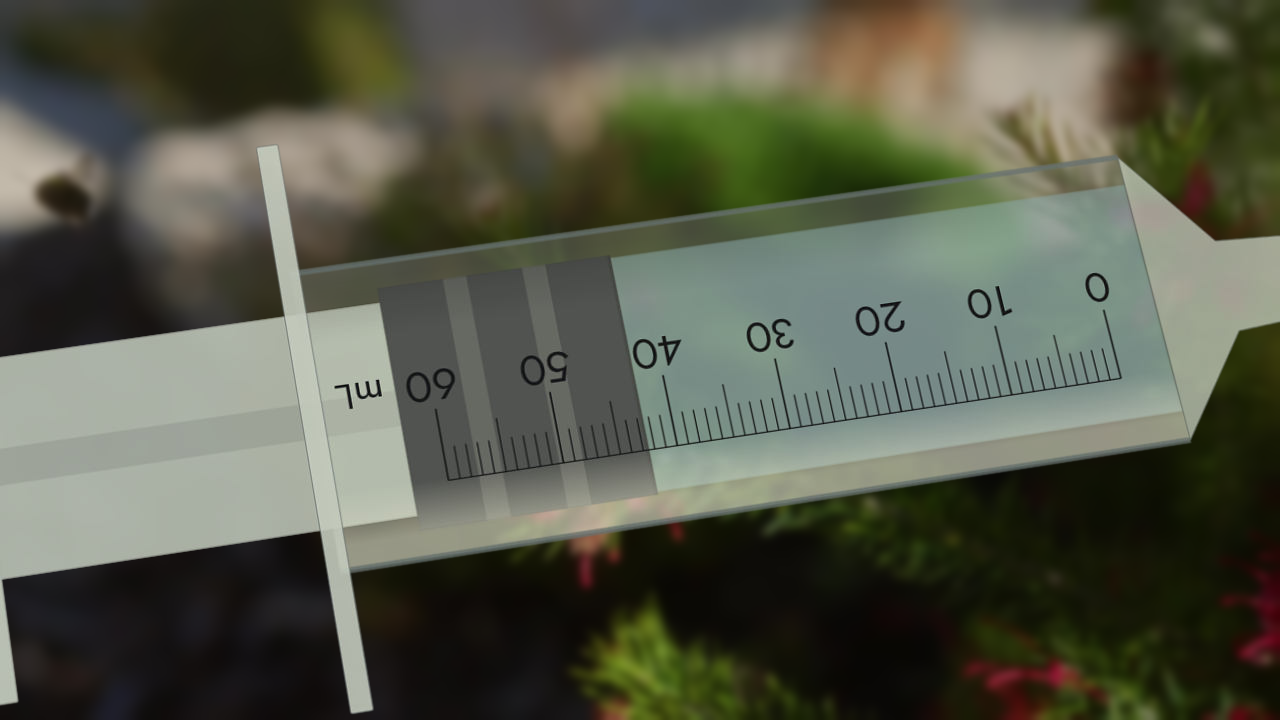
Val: 42.5 mL
